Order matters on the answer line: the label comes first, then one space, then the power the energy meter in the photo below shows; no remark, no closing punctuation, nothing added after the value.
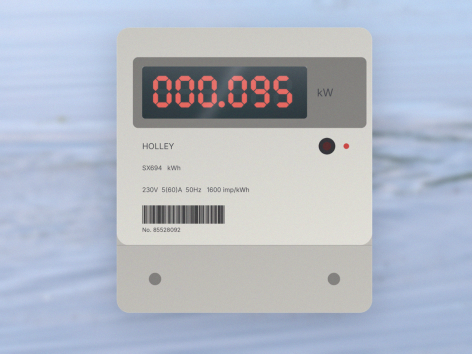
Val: 0.095 kW
